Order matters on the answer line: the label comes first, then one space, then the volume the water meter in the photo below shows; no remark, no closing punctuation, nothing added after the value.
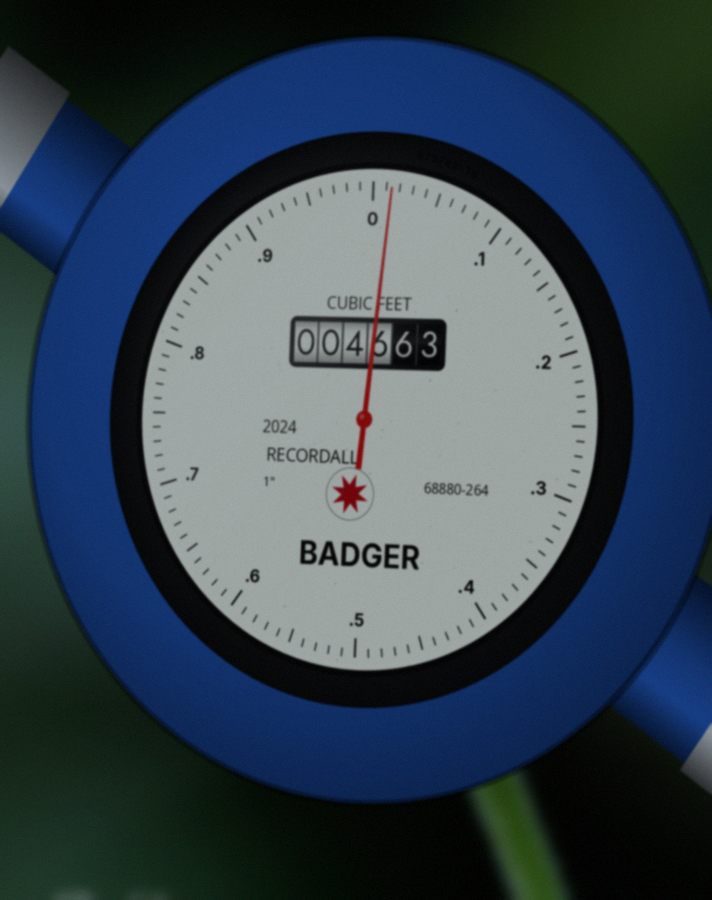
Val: 4663.01 ft³
